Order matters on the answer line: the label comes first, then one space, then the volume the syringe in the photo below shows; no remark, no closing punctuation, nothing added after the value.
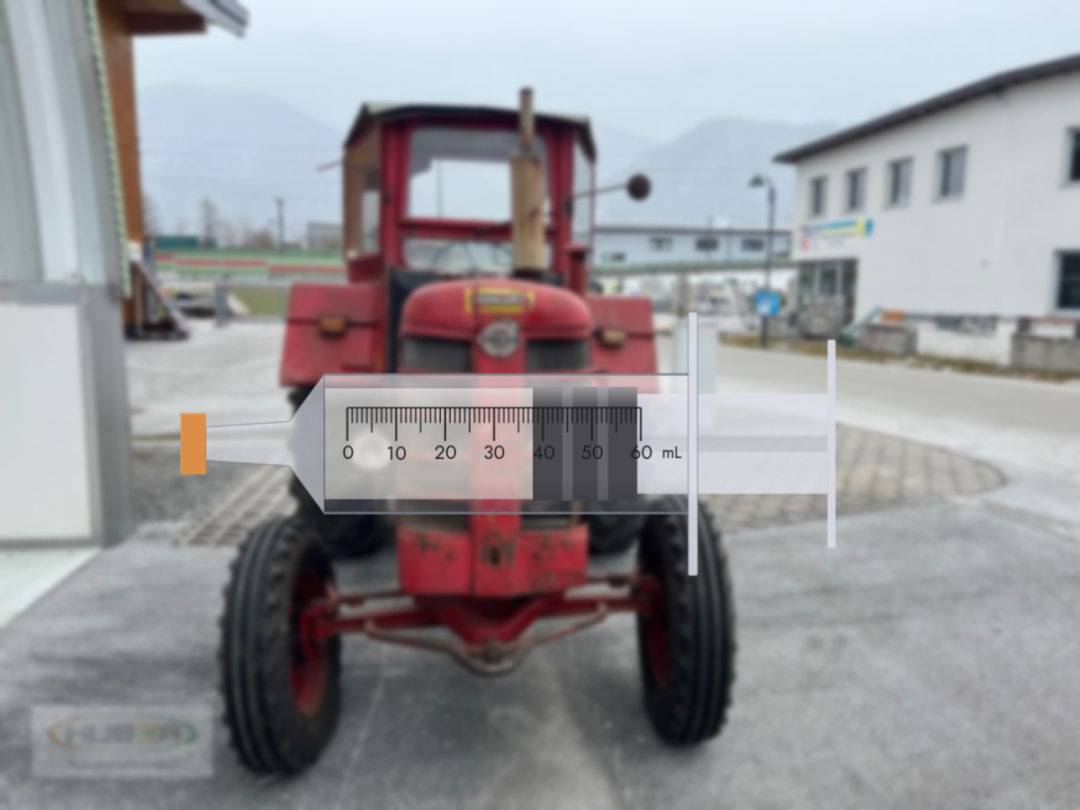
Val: 38 mL
